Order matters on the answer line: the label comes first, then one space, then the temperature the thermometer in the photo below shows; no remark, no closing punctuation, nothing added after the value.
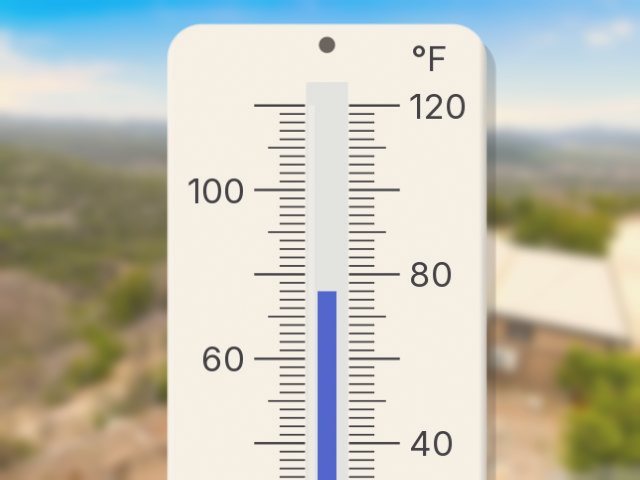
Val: 76 °F
